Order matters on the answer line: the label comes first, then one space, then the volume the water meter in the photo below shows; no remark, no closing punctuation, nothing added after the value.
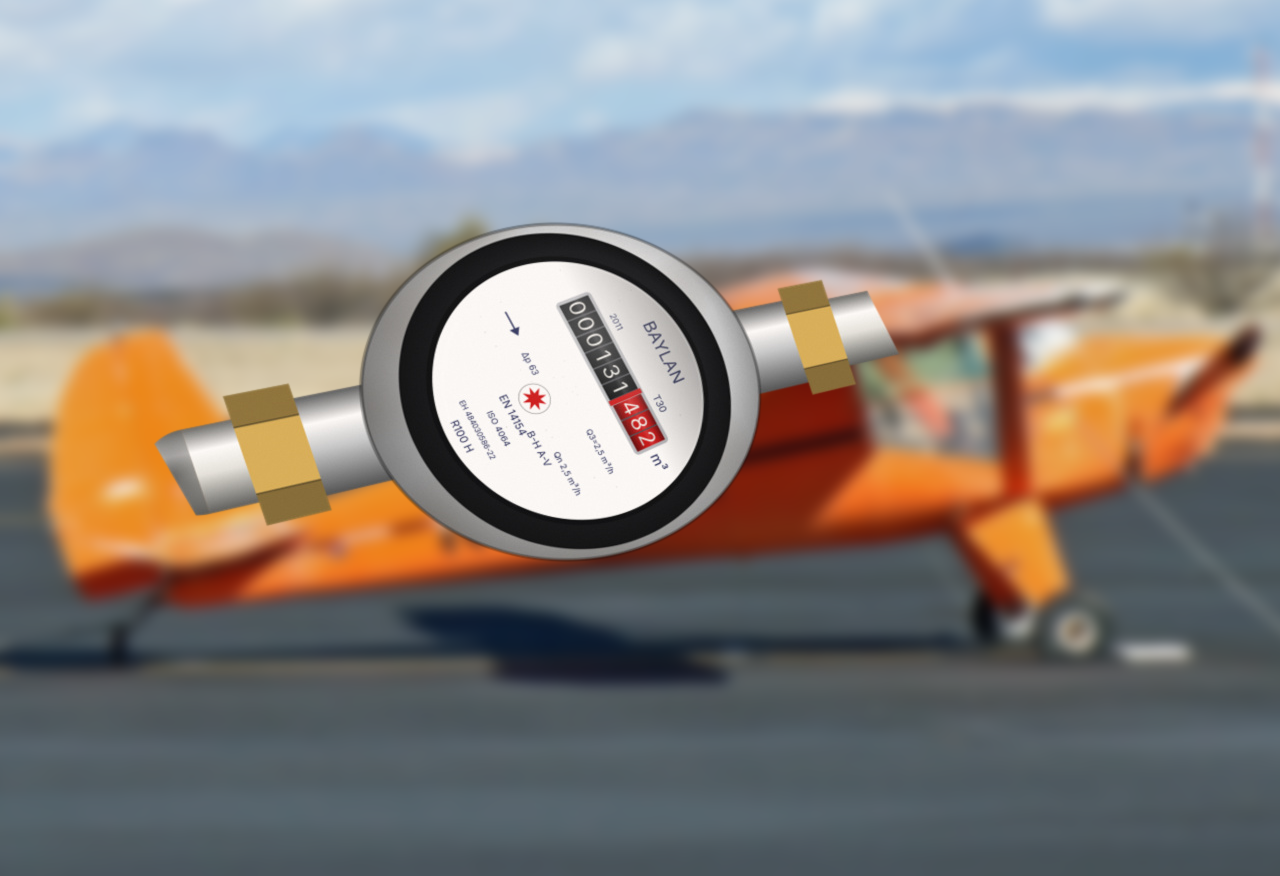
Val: 131.482 m³
